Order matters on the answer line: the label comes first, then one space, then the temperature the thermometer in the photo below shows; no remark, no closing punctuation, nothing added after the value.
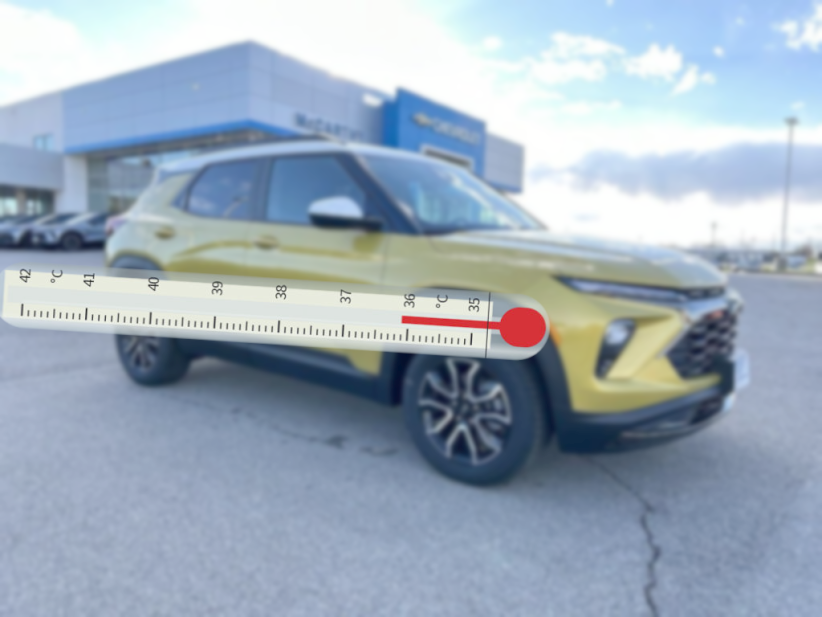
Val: 36.1 °C
